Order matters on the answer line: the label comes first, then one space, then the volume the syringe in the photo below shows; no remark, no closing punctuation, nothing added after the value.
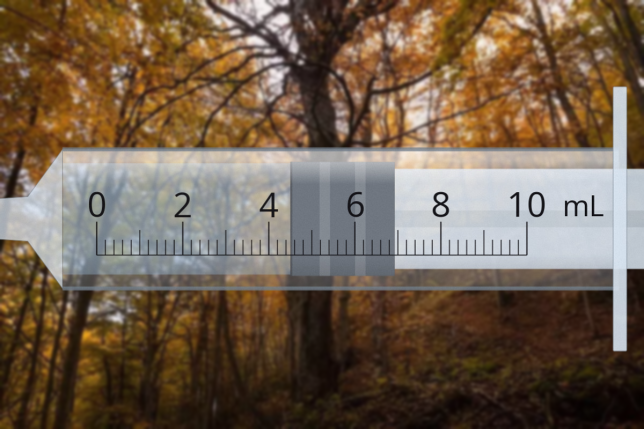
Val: 4.5 mL
